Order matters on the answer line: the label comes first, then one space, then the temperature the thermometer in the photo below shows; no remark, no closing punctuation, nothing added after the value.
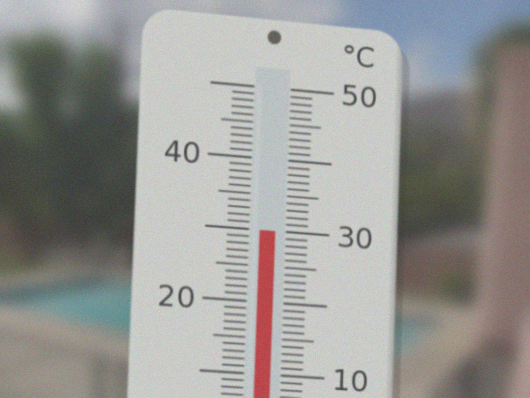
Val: 30 °C
